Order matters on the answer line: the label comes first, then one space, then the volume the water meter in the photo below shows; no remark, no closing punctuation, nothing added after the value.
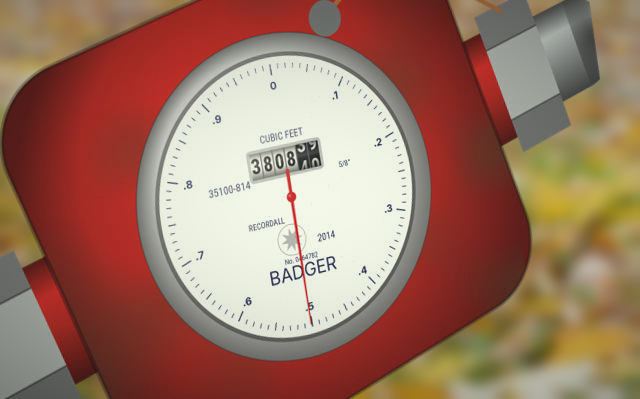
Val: 380839.50 ft³
